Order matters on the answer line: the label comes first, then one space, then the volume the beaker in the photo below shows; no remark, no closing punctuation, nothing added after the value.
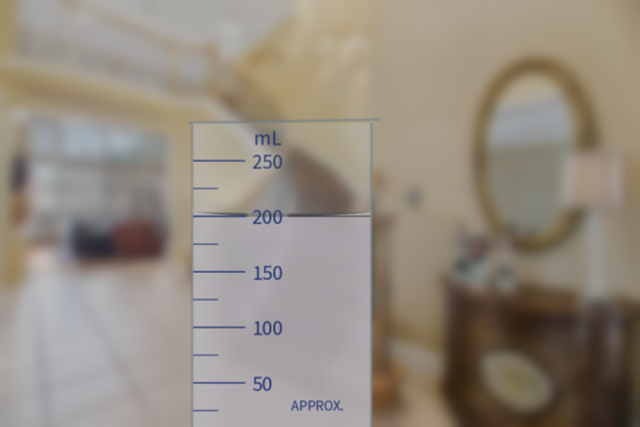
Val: 200 mL
